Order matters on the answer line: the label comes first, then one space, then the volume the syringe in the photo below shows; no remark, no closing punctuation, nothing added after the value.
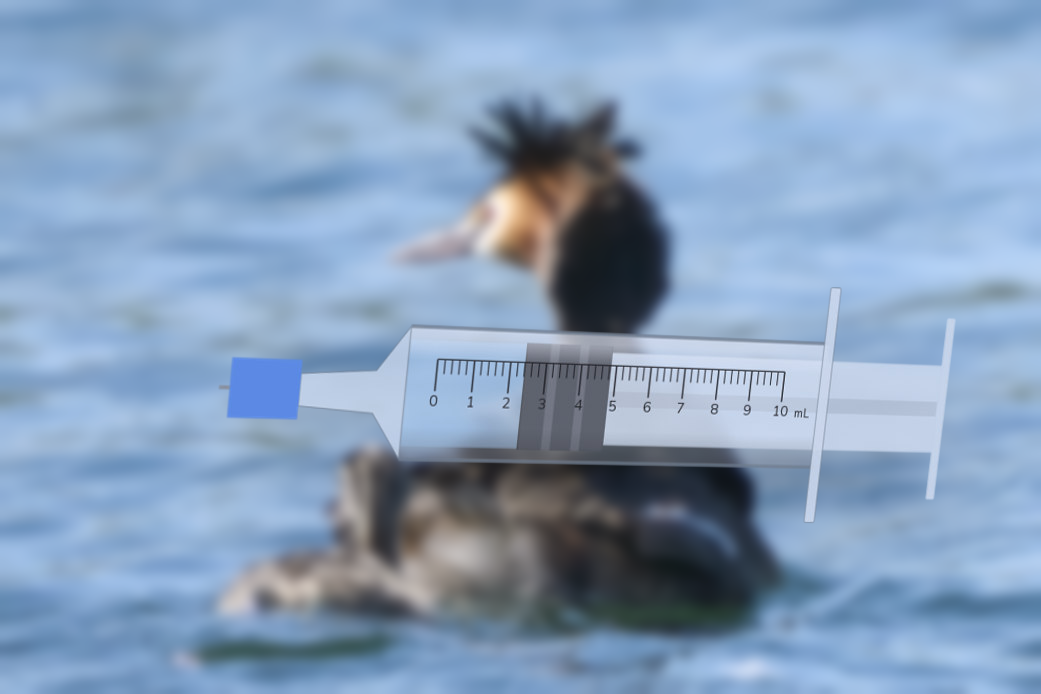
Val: 2.4 mL
